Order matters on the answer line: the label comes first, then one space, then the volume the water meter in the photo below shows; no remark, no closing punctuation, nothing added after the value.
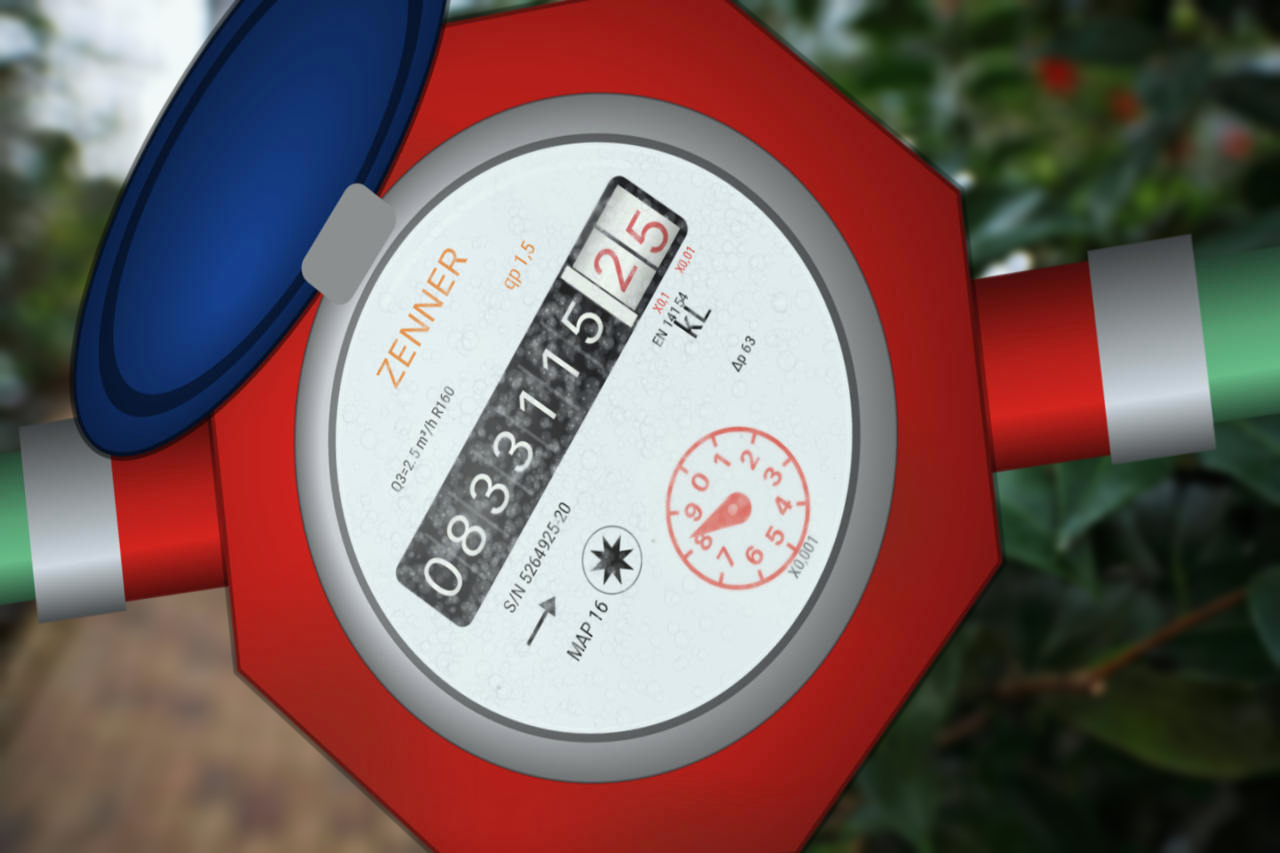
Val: 833115.248 kL
